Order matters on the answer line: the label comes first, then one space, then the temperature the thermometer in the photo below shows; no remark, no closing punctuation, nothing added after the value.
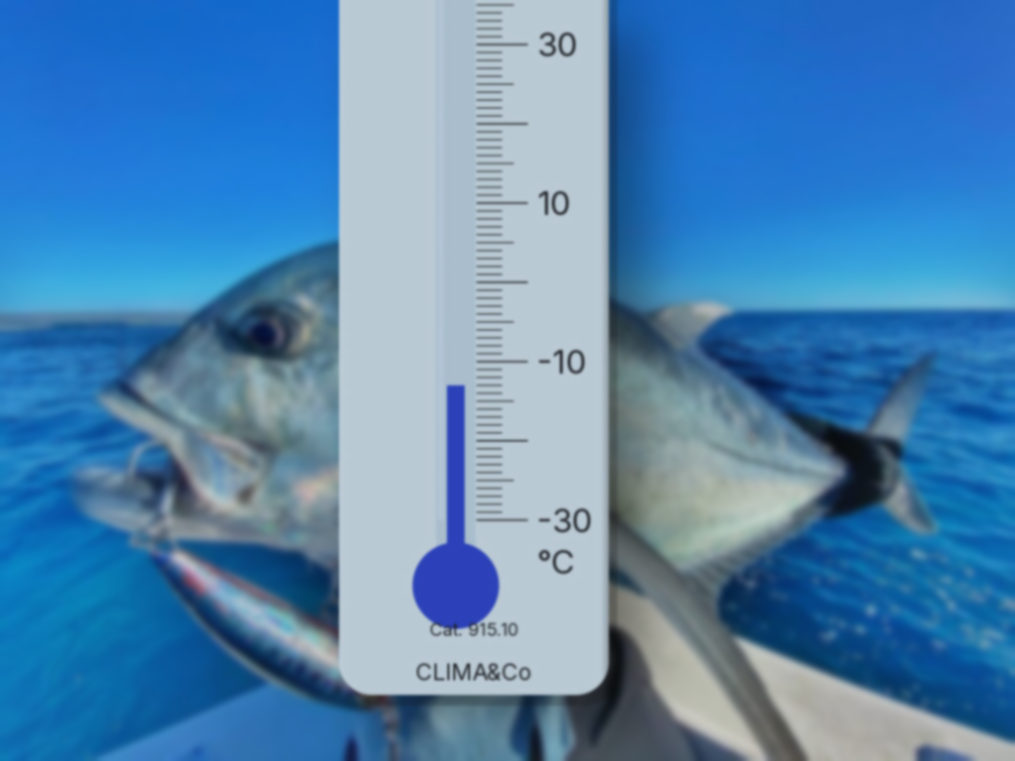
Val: -13 °C
